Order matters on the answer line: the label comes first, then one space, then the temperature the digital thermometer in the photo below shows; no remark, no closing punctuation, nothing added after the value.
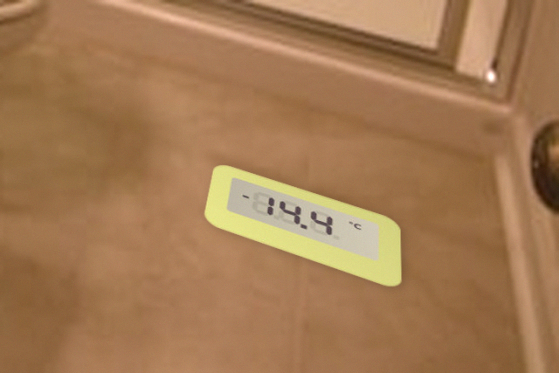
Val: -14.4 °C
